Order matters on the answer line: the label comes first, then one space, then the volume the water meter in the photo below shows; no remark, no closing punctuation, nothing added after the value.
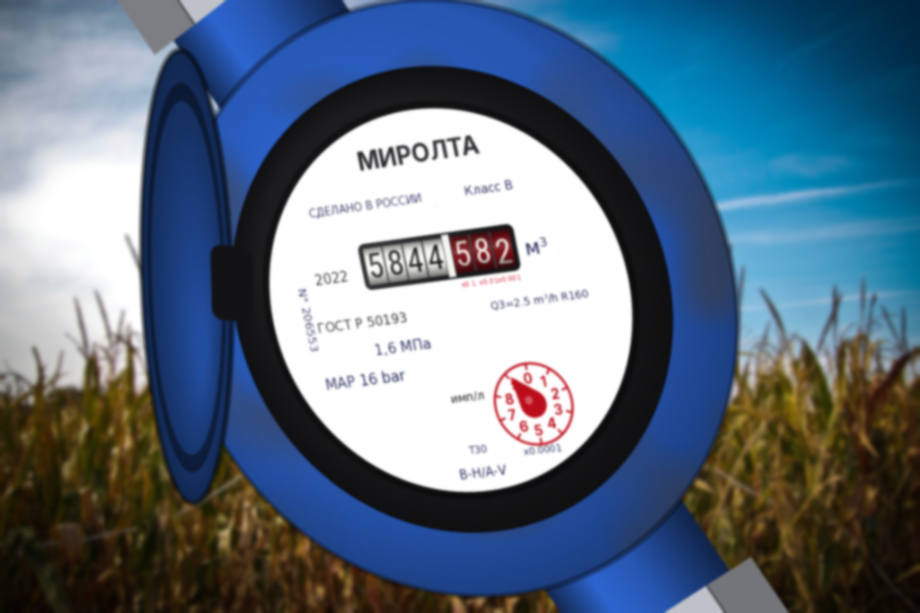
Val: 5844.5819 m³
